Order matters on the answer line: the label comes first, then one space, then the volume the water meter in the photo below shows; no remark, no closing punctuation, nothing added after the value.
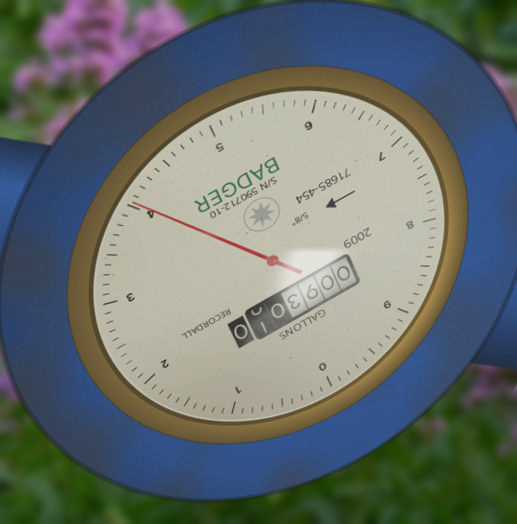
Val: 93014.0 gal
